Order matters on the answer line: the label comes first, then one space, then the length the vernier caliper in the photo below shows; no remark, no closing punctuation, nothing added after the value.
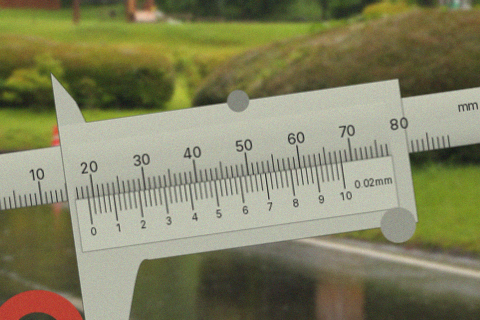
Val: 19.0 mm
